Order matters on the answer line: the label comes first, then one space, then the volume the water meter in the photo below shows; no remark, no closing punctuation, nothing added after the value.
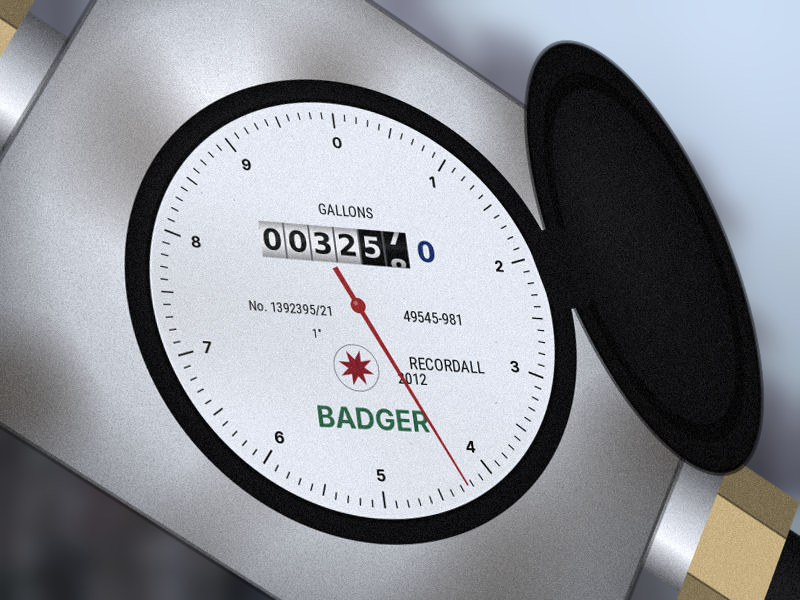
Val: 32574.2 gal
